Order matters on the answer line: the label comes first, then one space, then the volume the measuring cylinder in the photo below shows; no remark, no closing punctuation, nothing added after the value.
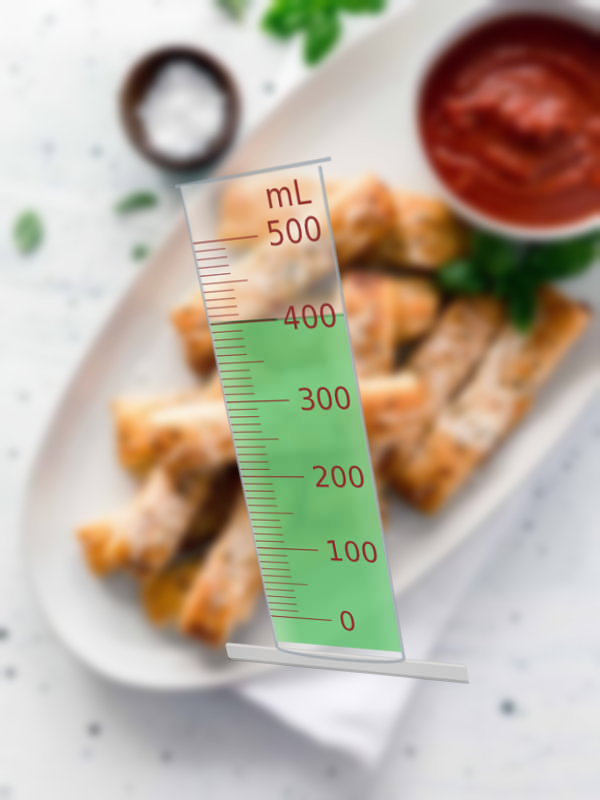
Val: 400 mL
